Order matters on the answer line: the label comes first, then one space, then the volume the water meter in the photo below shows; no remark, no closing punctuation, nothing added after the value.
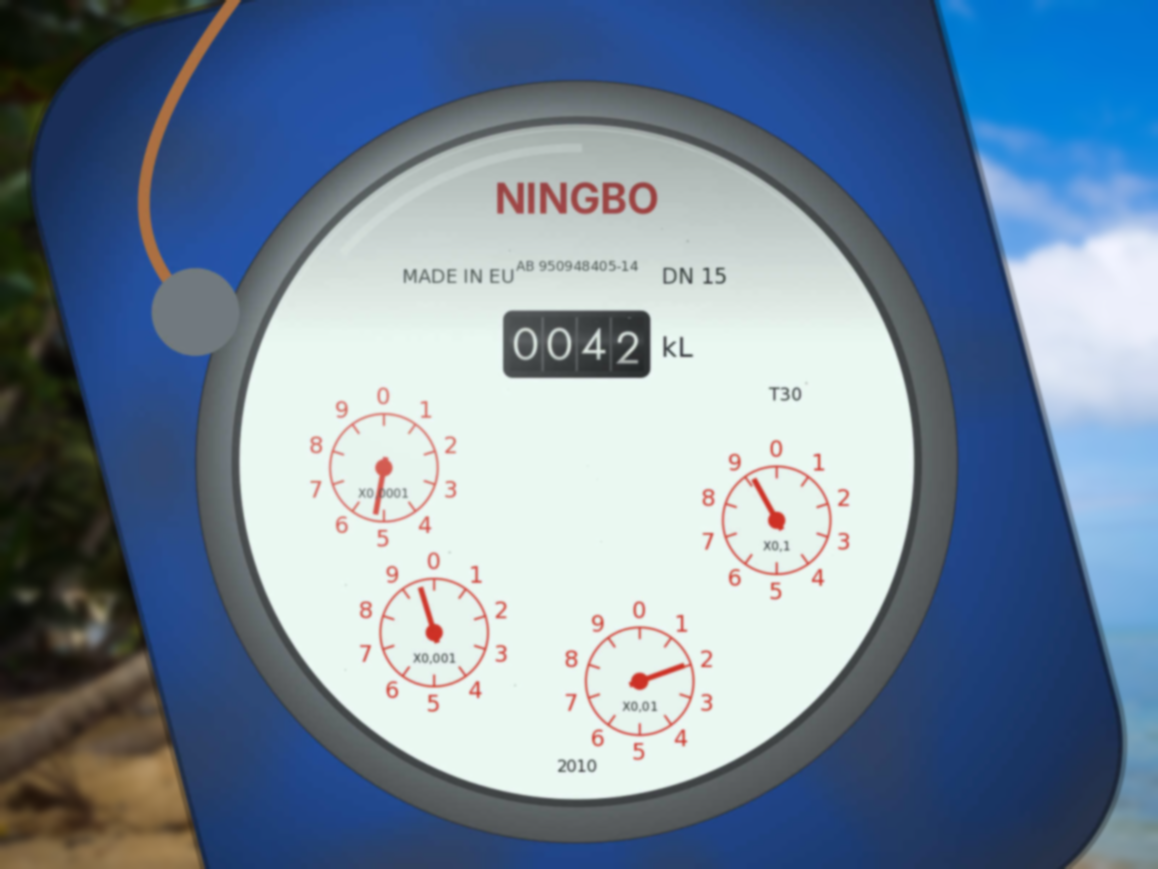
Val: 41.9195 kL
